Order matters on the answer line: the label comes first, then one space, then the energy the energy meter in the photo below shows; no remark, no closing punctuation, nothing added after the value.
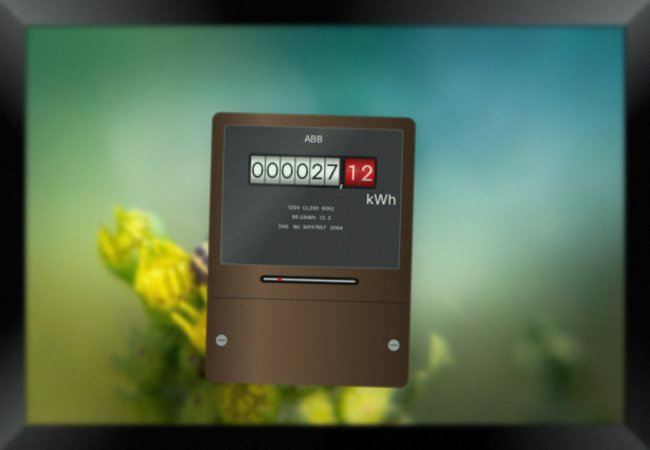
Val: 27.12 kWh
